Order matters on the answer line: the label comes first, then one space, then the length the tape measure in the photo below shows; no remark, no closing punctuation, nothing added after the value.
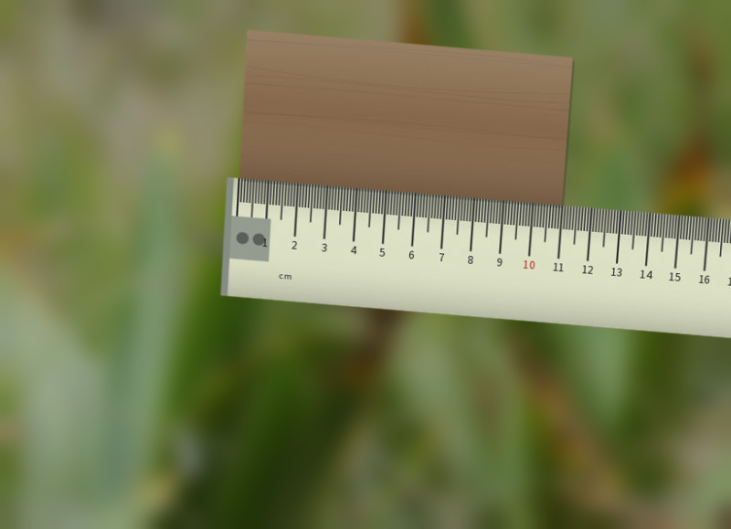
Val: 11 cm
